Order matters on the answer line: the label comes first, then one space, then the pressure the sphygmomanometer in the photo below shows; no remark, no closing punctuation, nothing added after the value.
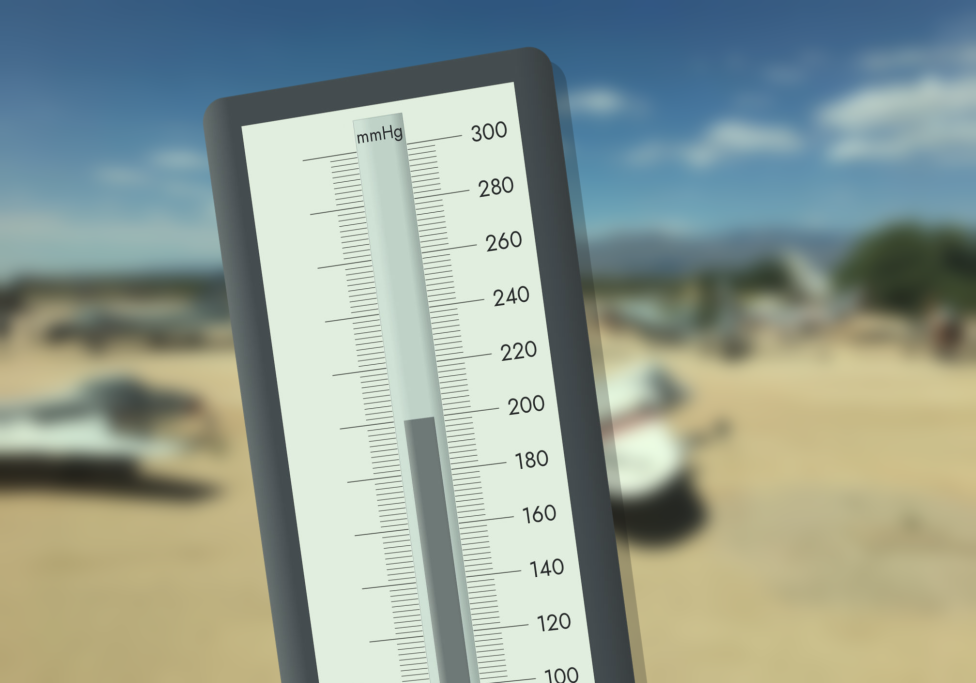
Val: 200 mmHg
